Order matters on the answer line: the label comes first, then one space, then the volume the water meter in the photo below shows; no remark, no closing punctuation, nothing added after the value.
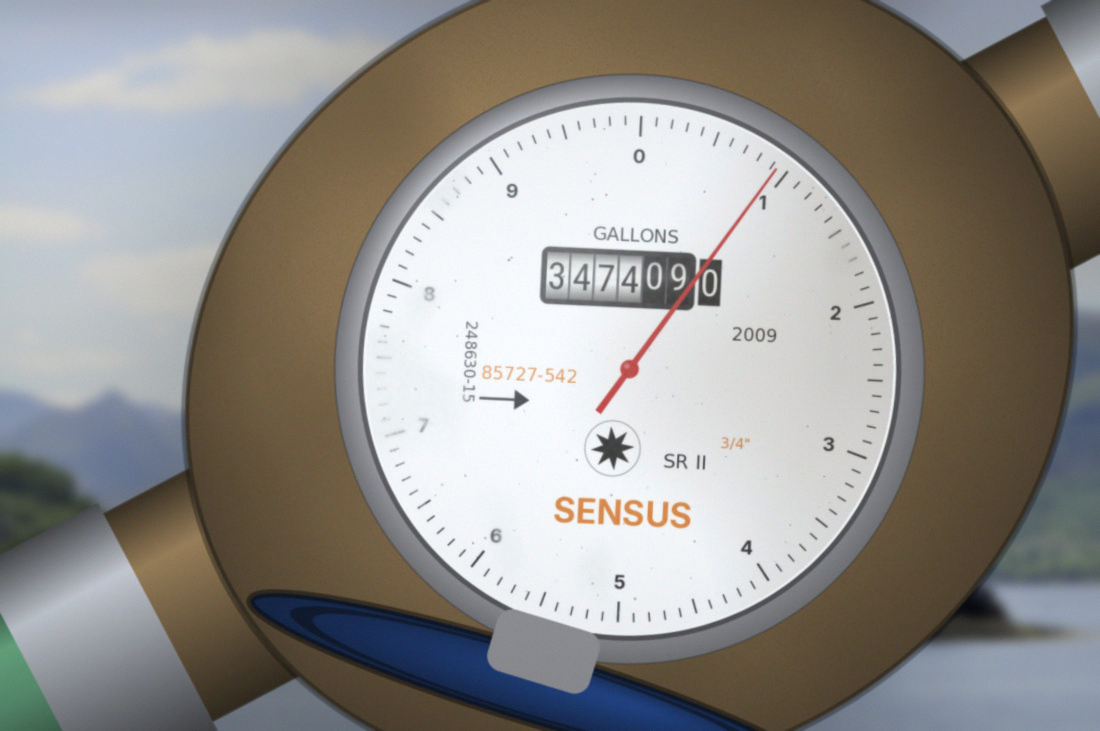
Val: 3474090.9 gal
